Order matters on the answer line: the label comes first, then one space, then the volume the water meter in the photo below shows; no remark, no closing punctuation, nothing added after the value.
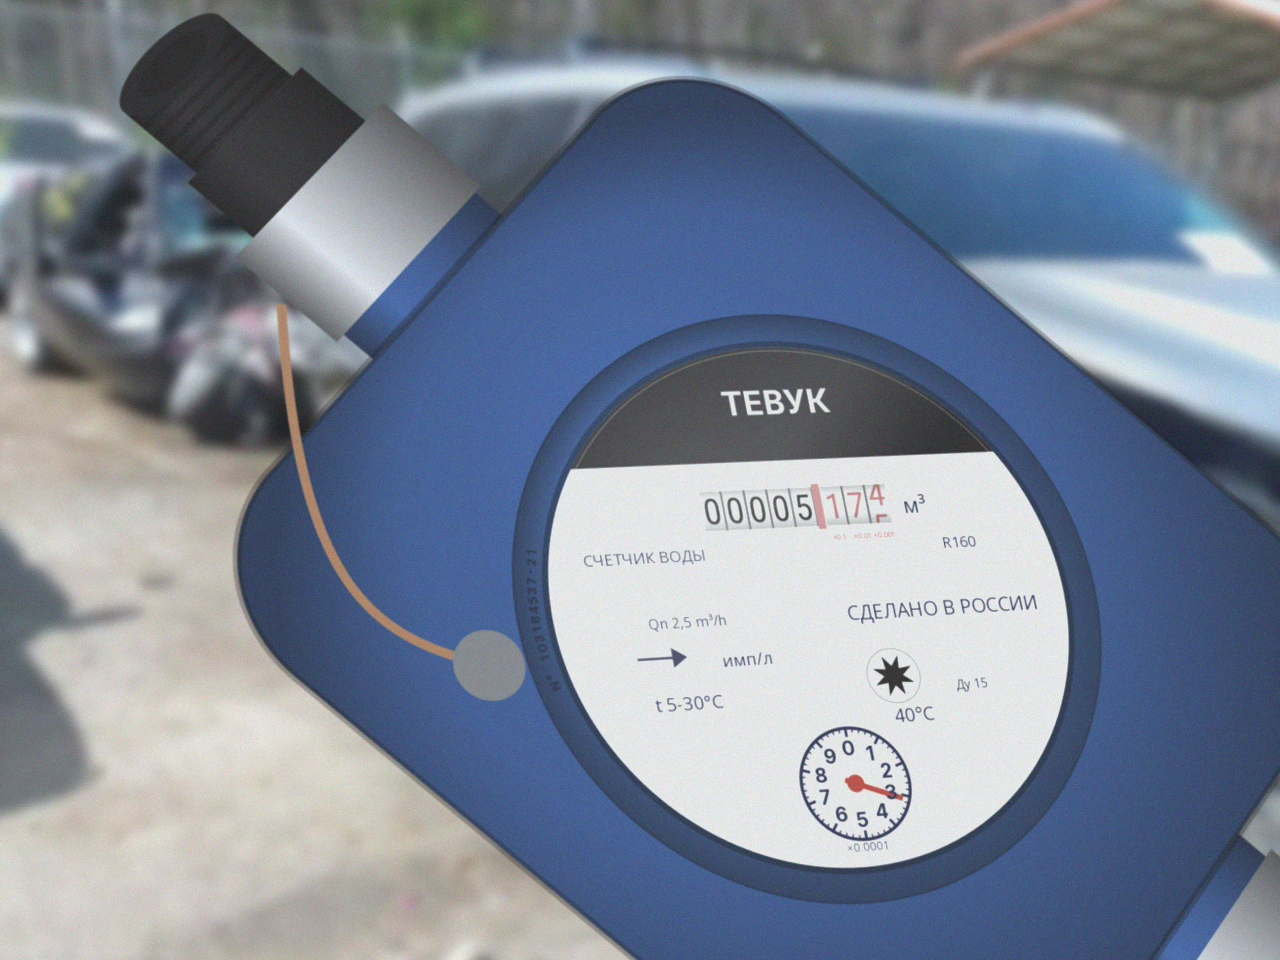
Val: 5.1743 m³
